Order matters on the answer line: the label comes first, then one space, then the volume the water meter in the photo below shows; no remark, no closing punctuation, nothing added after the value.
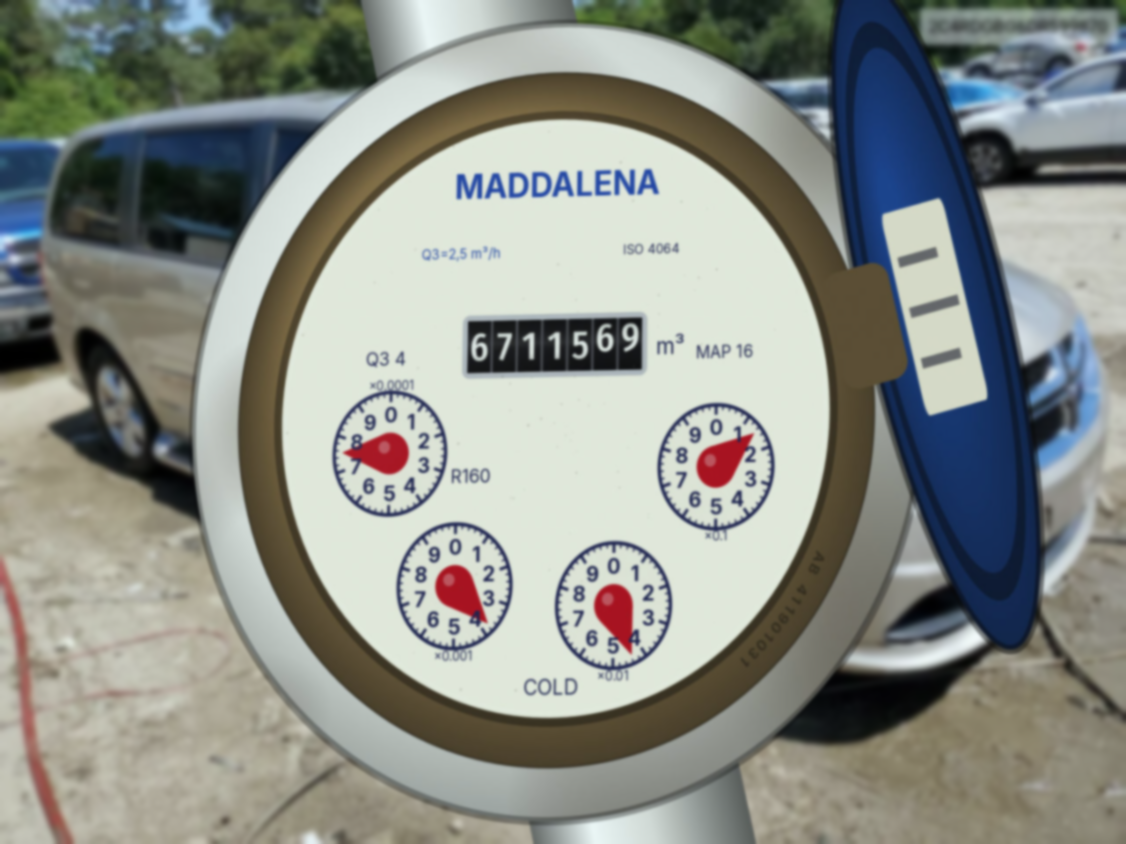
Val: 6711569.1437 m³
